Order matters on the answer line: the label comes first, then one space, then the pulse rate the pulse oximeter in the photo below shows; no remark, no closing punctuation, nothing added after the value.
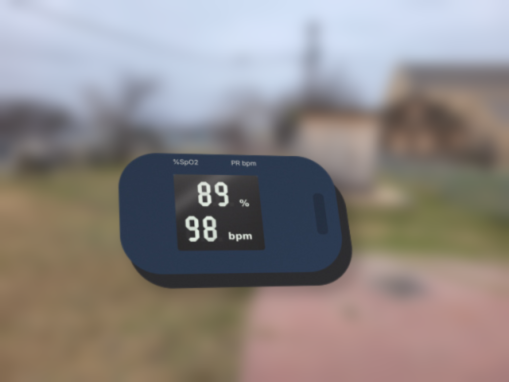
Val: 98 bpm
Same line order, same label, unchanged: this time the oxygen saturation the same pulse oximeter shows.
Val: 89 %
